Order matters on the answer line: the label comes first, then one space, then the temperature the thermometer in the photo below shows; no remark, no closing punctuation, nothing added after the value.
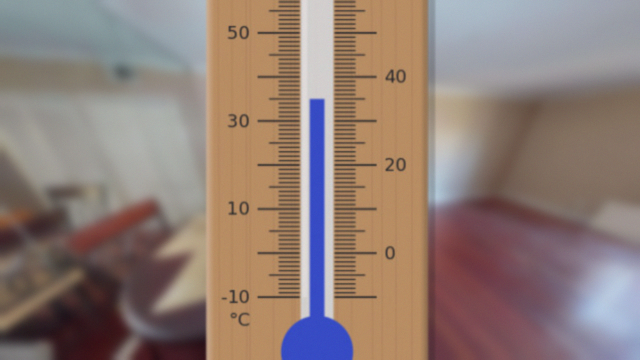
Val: 35 °C
